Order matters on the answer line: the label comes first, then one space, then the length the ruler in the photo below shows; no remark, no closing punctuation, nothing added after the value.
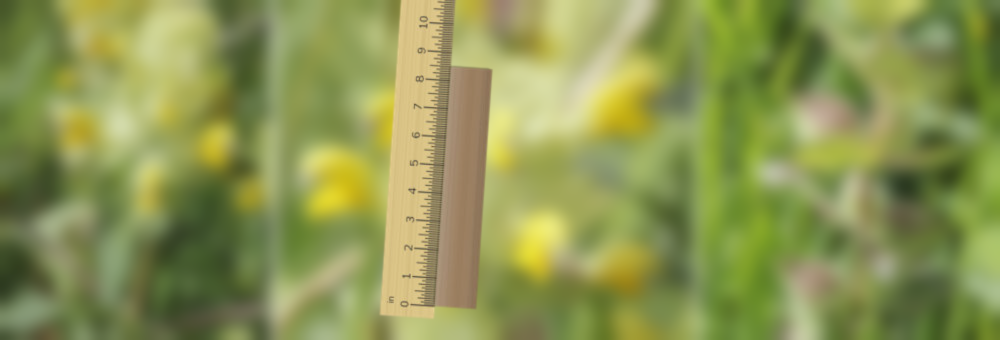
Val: 8.5 in
